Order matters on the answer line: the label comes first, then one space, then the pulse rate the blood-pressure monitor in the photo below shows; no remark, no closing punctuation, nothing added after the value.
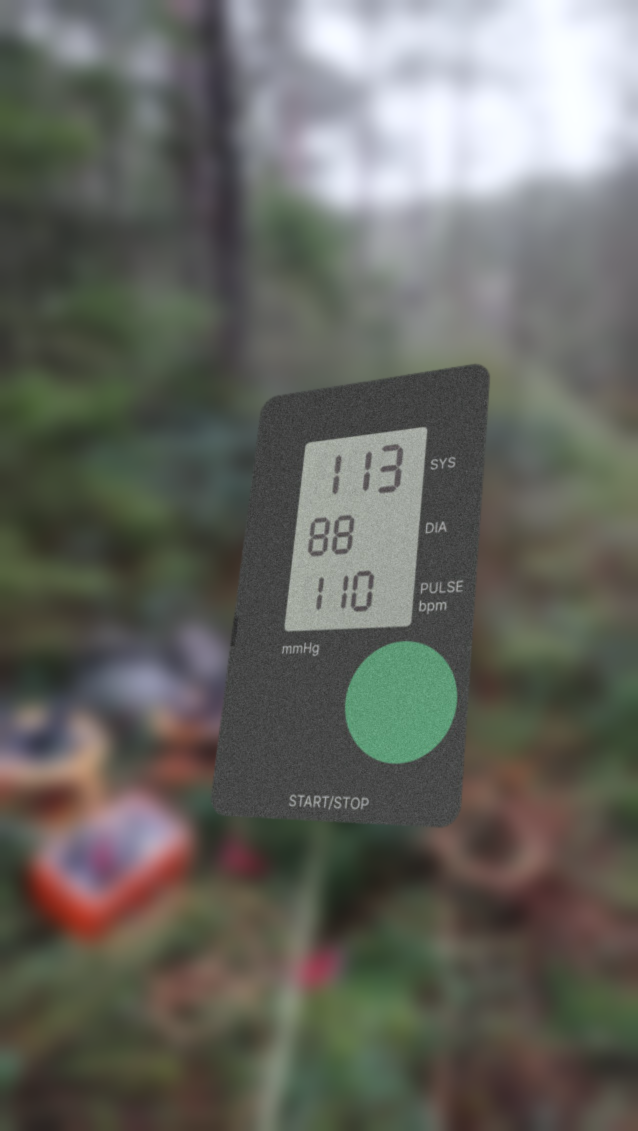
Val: 110 bpm
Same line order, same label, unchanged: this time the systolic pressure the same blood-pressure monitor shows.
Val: 113 mmHg
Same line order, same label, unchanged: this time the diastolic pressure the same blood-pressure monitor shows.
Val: 88 mmHg
